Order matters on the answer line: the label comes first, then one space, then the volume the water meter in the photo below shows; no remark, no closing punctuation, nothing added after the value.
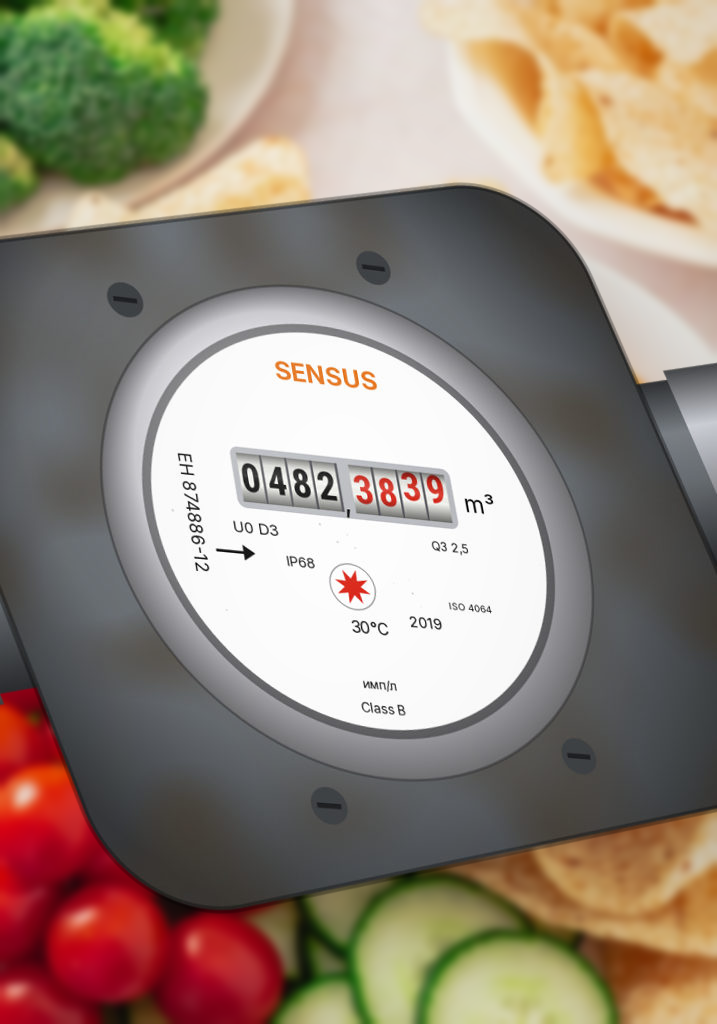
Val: 482.3839 m³
